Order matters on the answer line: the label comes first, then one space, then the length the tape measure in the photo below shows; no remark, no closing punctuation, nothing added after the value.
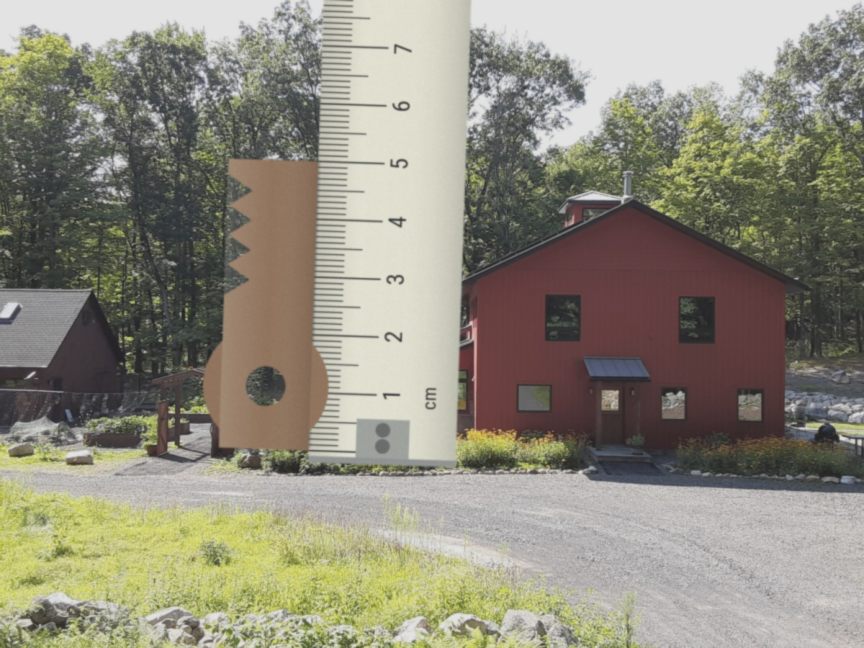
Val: 5 cm
